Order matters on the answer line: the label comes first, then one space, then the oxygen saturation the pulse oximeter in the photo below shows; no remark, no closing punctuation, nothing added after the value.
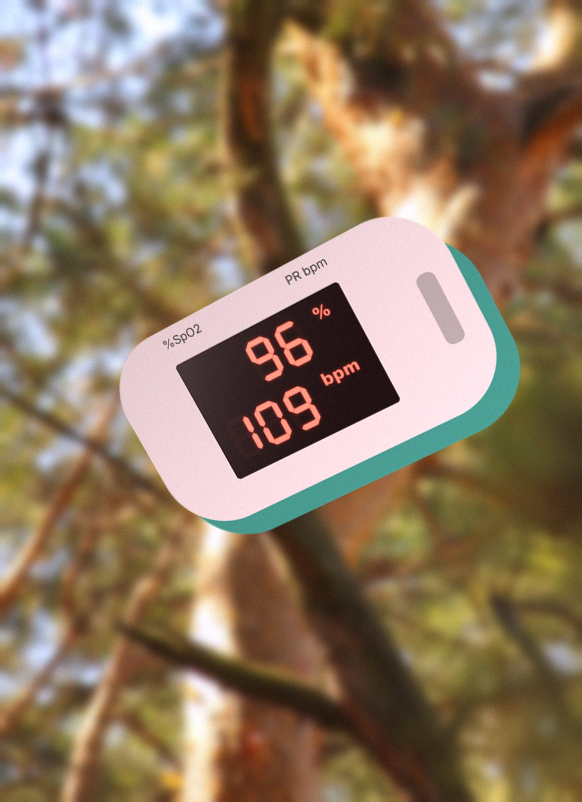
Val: 96 %
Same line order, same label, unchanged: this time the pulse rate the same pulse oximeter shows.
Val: 109 bpm
